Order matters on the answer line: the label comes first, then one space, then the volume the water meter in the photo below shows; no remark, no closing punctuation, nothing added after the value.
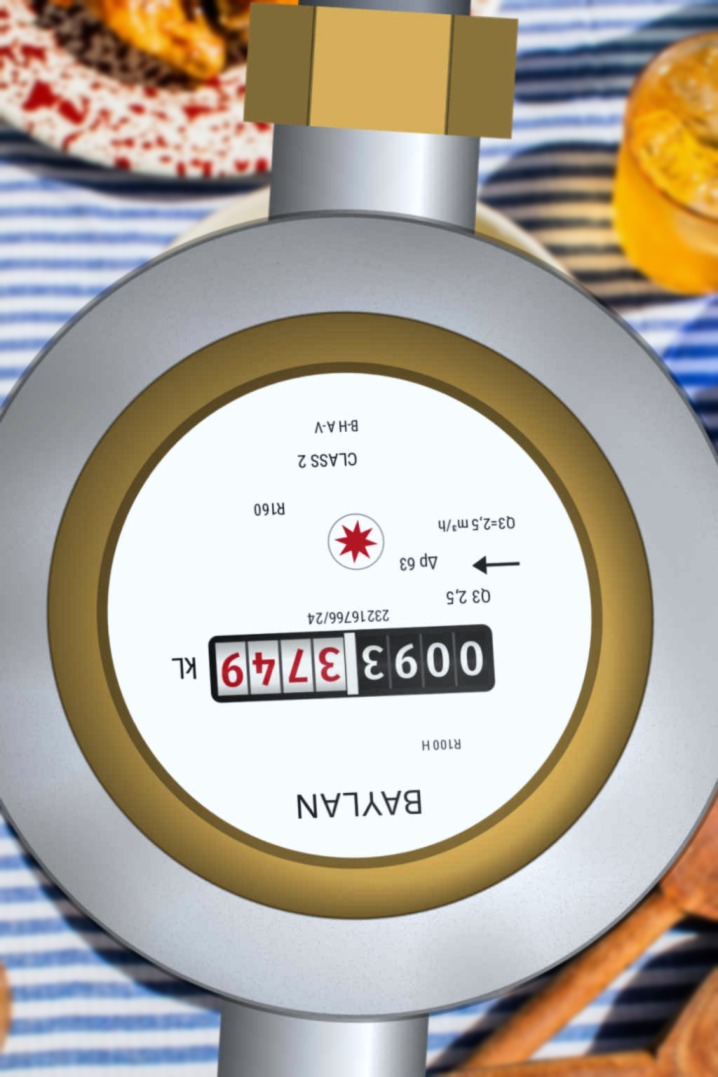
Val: 93.3749 kL
